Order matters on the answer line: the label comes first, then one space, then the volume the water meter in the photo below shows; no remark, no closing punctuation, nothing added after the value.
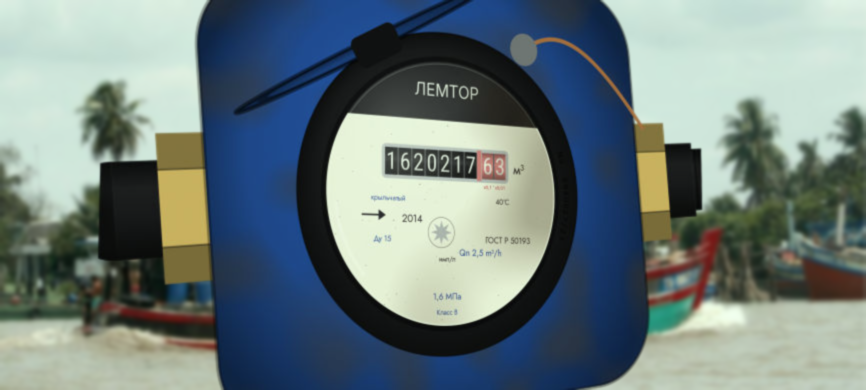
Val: 1620217.63 m³
